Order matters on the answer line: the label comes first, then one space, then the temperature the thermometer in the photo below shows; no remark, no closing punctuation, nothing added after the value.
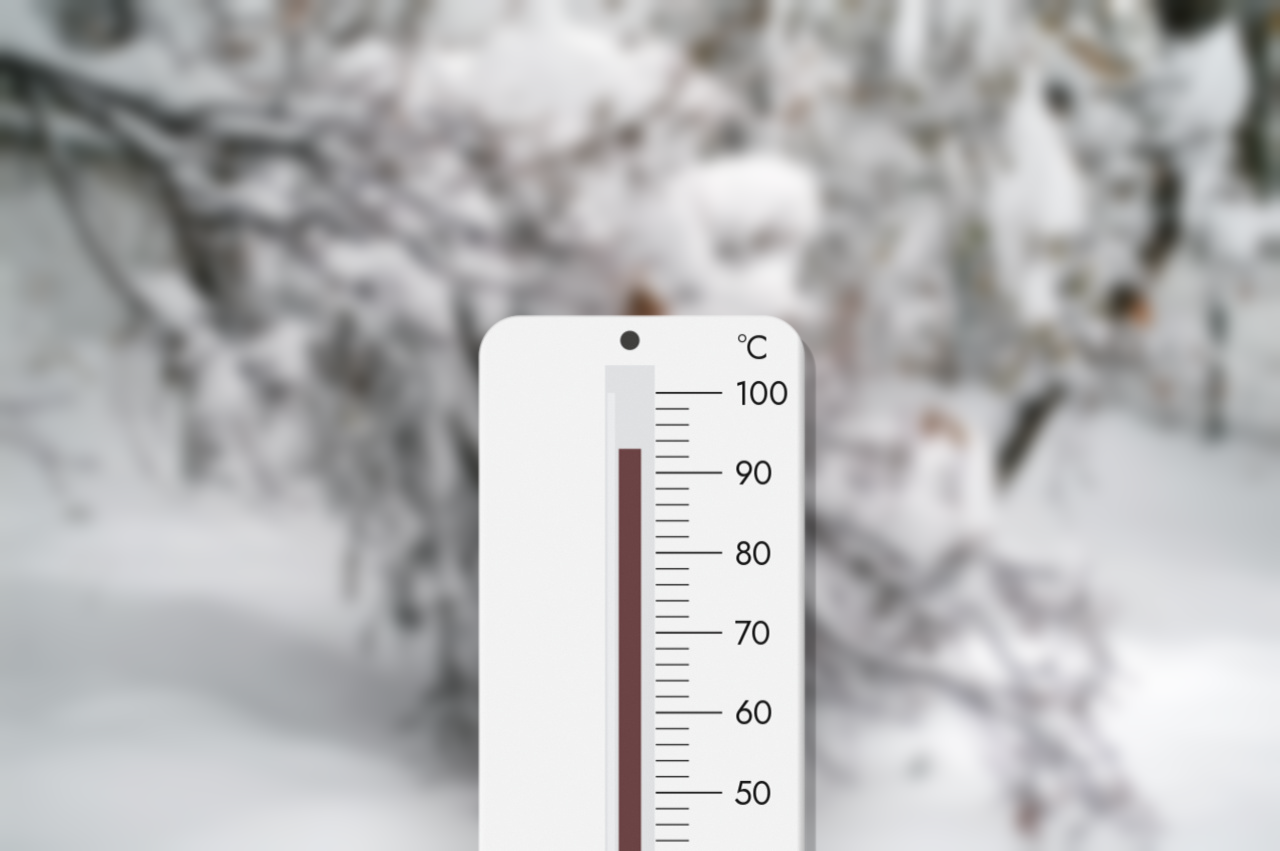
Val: 93 °C
